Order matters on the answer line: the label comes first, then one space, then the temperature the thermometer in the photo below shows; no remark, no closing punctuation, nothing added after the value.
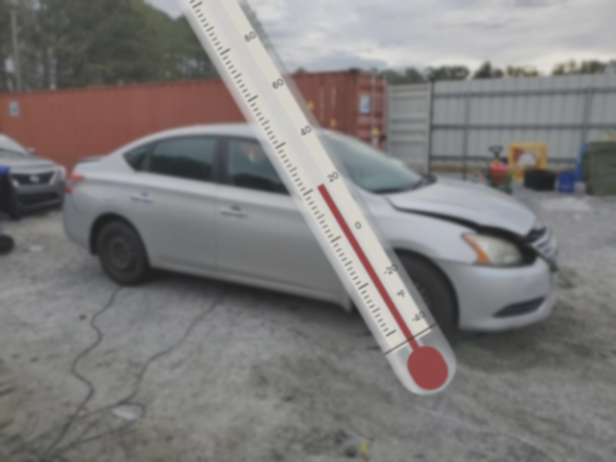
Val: 20 °F
